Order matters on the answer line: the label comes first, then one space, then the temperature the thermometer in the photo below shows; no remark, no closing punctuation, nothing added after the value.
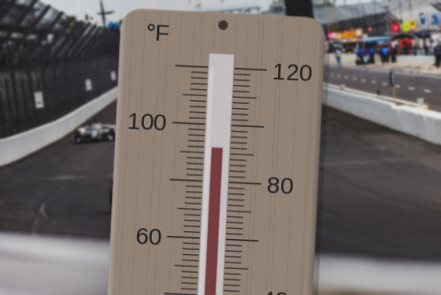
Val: 92 °F
